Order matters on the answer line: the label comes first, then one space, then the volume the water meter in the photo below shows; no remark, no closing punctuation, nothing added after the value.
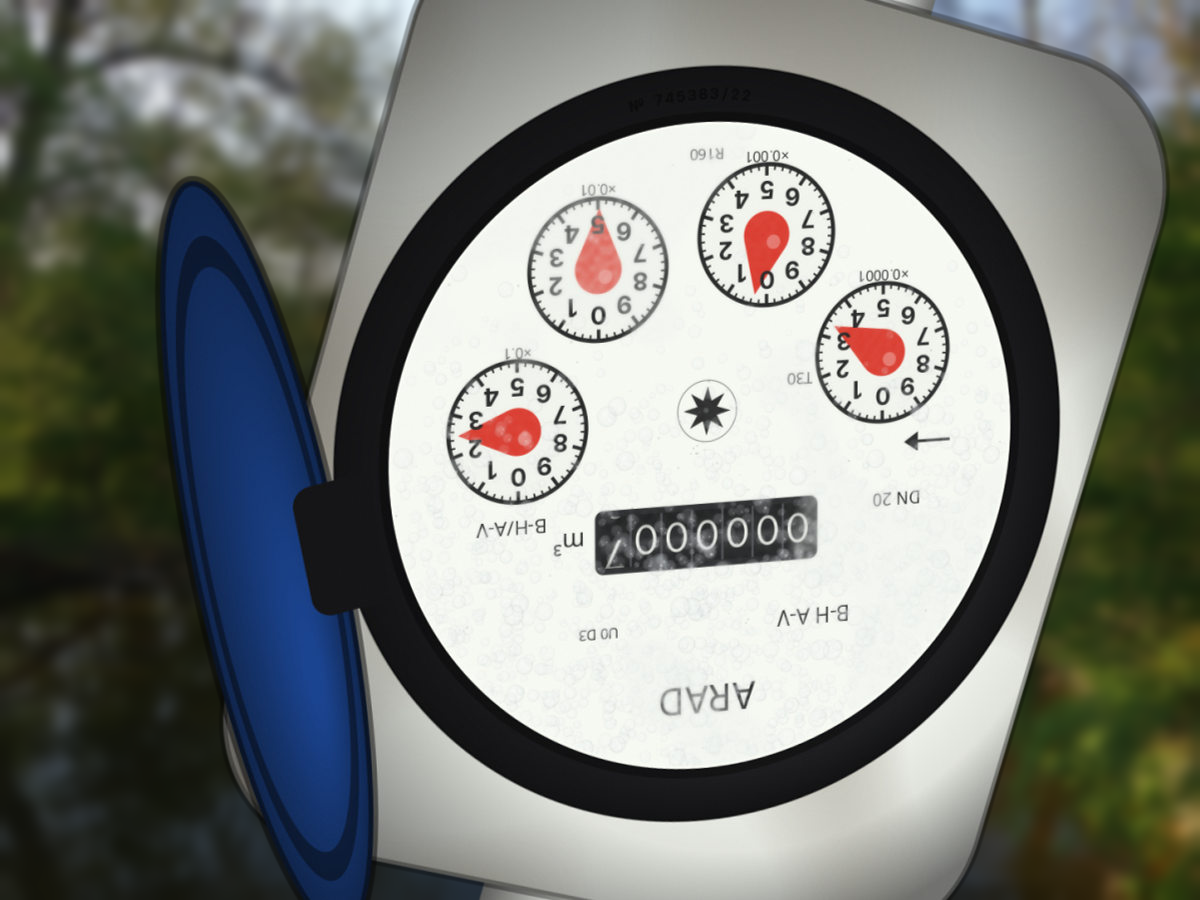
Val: 7.2503 m³
